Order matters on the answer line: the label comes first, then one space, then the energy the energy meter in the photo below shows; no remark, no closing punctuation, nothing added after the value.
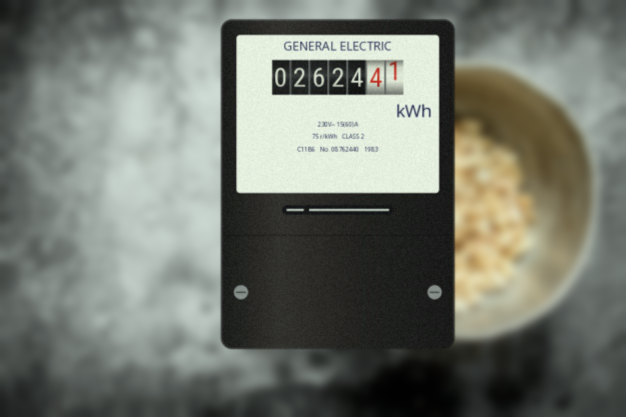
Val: 2624.41 kWh
